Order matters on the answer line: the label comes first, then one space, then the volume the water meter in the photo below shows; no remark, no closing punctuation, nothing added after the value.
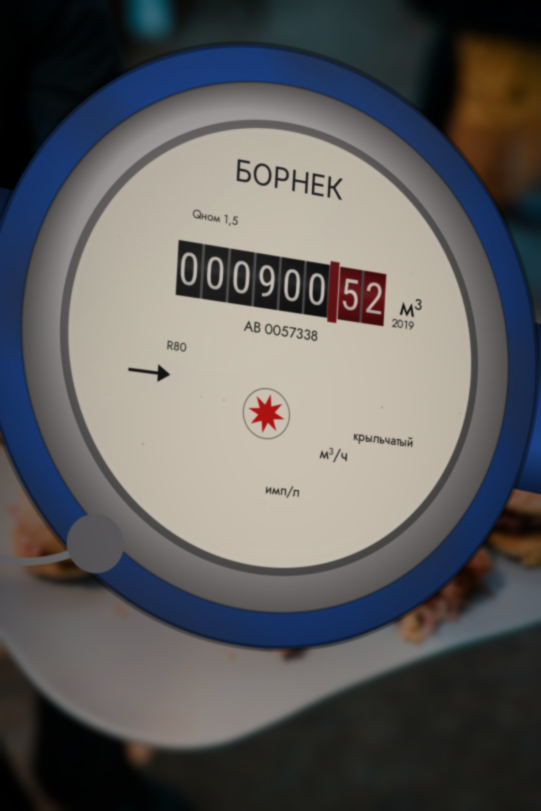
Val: 900.52 m³
